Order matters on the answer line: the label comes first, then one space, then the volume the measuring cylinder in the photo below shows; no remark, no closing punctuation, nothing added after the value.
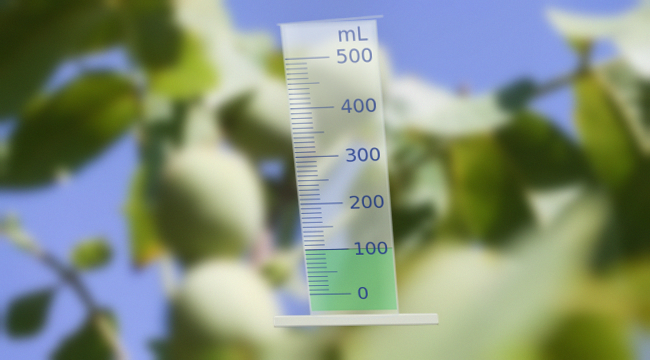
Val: 100 mL
